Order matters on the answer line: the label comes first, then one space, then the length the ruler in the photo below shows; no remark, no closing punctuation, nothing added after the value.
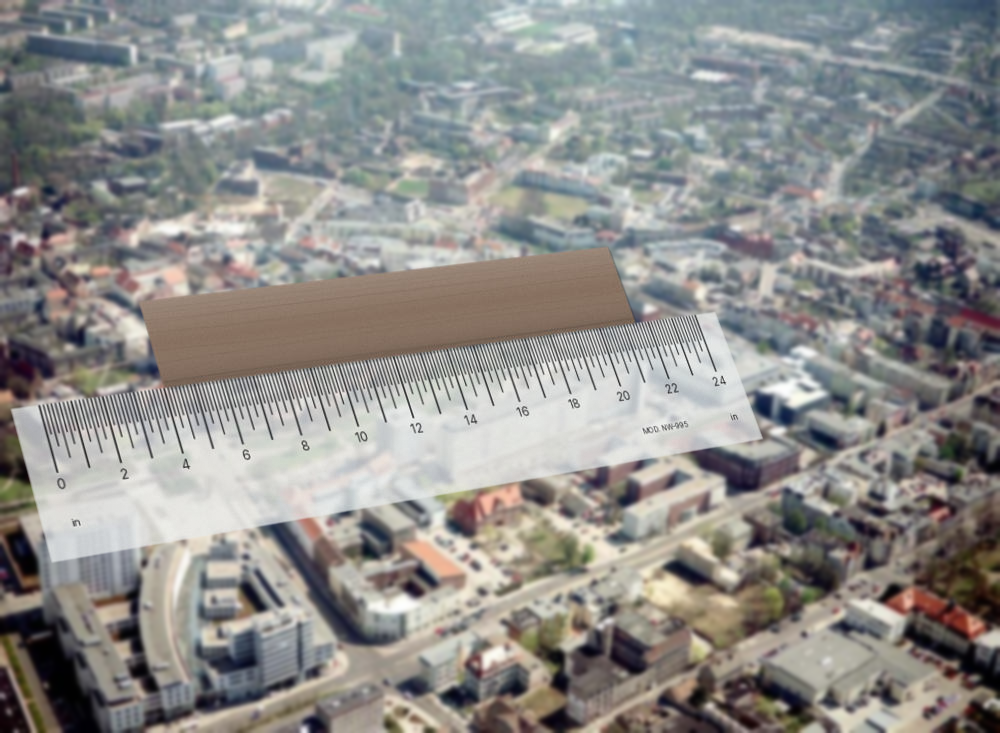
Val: 17.5 in
